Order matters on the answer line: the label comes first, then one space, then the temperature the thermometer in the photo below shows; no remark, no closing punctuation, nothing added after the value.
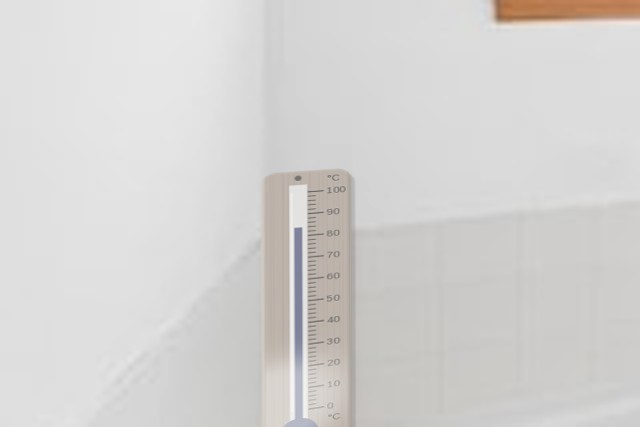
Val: 84 °C
